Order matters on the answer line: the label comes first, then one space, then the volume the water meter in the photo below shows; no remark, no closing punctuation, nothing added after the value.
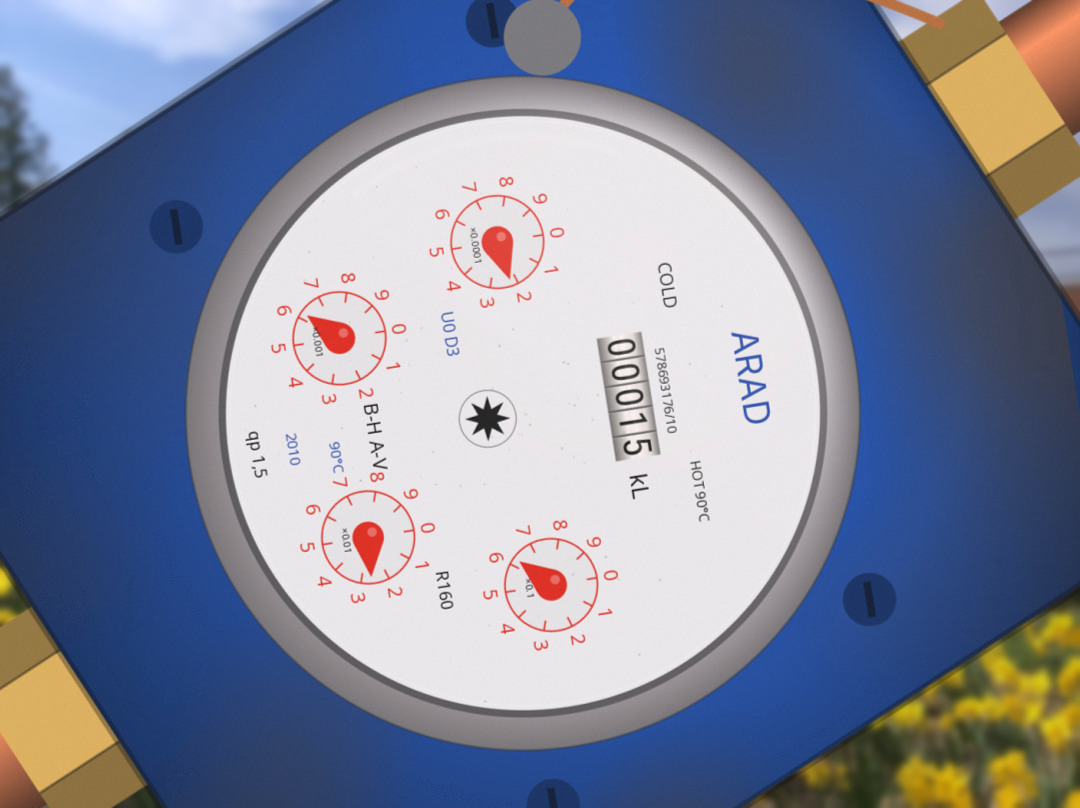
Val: 15.6262 kL
